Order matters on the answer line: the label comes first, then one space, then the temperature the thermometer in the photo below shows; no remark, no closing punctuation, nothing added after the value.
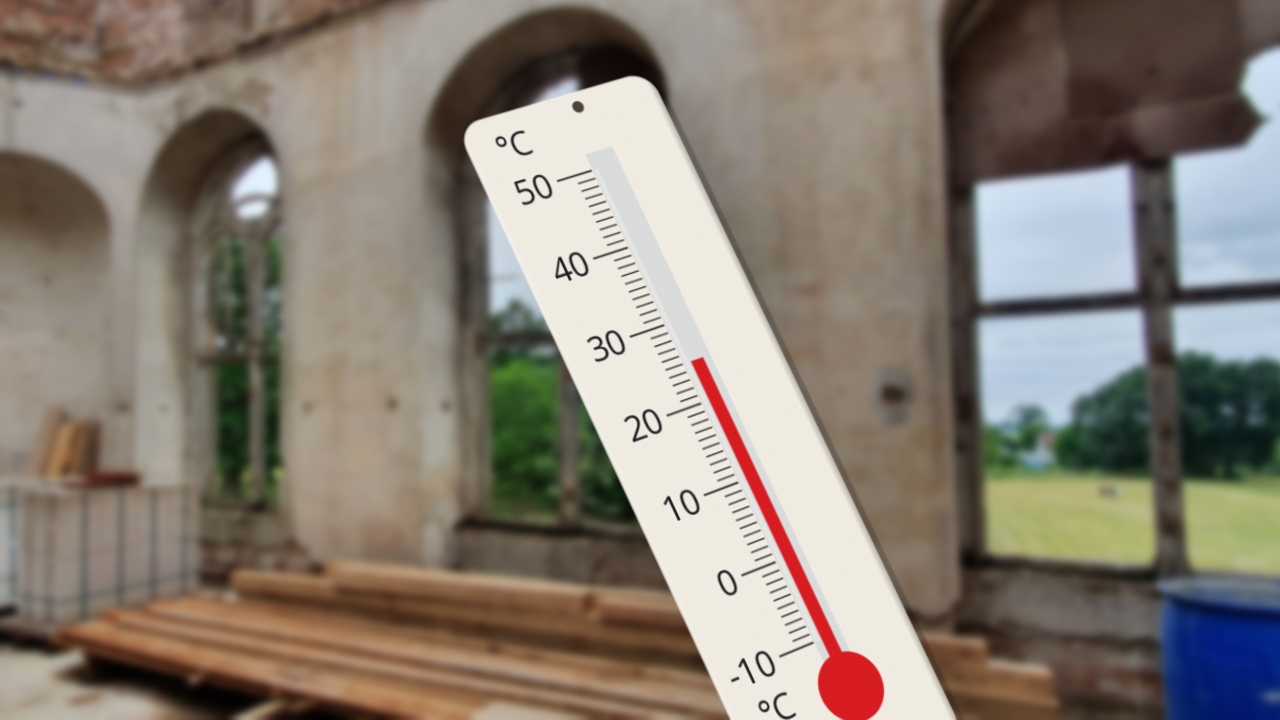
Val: 25 °C
